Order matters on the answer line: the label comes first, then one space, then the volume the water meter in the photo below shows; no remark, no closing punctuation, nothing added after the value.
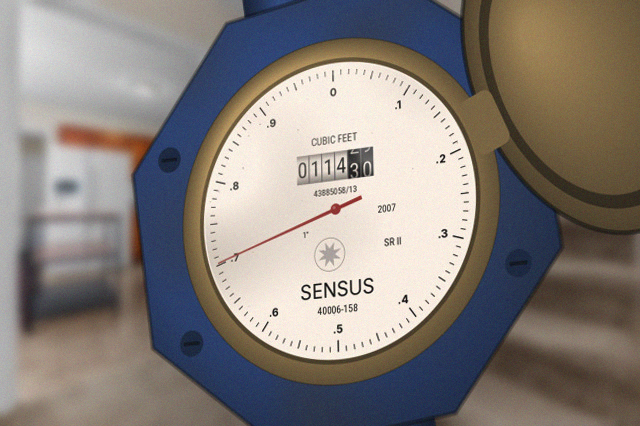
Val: 11429.70 ft³
